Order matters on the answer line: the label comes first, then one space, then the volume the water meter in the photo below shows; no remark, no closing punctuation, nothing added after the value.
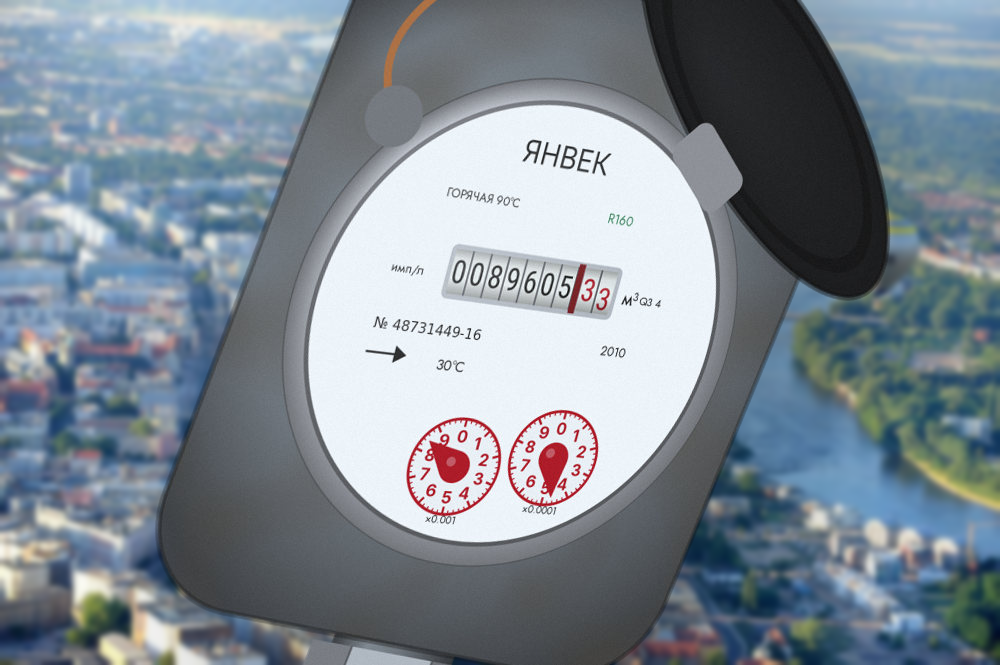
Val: 89605.3284 m³
